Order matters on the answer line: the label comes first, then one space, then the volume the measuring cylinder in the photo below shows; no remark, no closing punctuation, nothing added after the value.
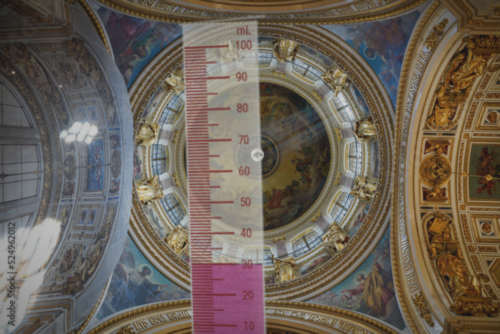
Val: 30 mL
